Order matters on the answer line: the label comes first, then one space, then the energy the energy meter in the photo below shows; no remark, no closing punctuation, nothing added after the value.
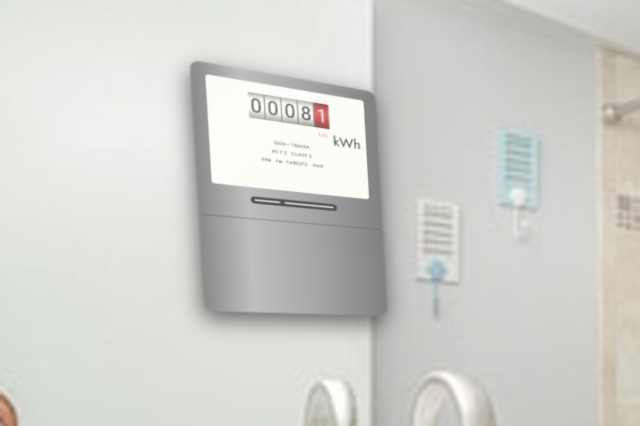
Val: 8.1 kWh
